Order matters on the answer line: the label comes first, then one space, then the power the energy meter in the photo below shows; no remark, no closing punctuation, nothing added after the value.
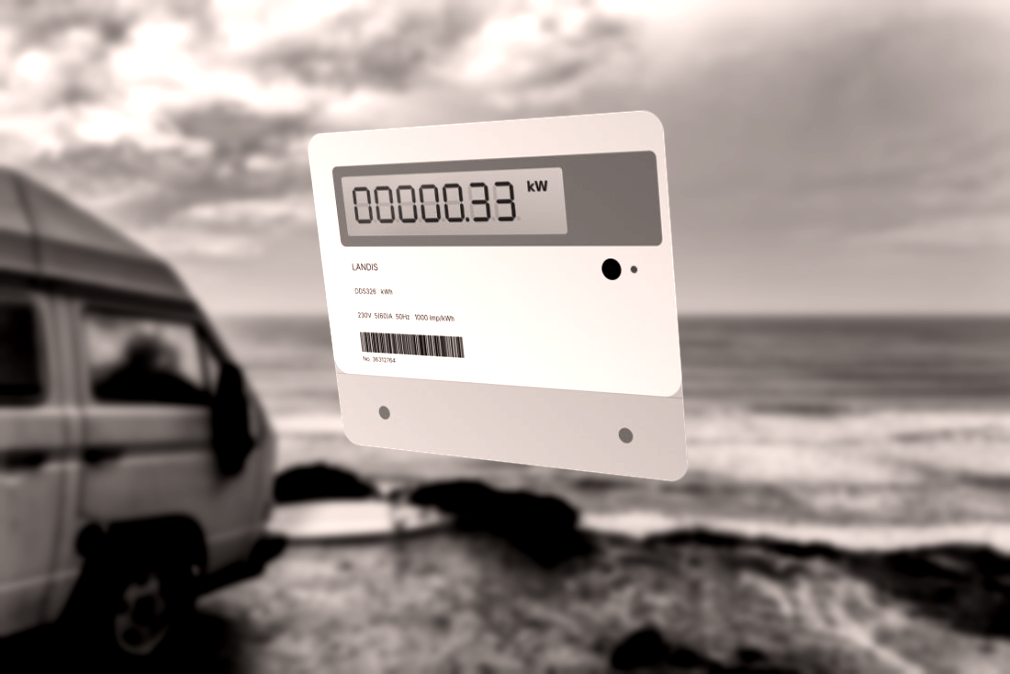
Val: 0.33 kW
